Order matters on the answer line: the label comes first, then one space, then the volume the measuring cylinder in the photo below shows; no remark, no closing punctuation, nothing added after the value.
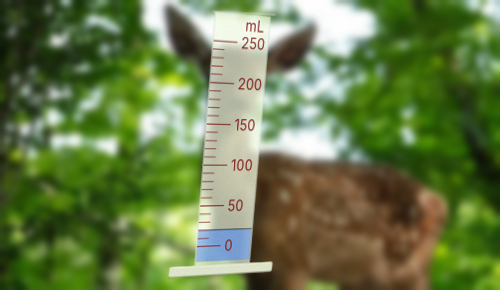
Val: 20 mL
